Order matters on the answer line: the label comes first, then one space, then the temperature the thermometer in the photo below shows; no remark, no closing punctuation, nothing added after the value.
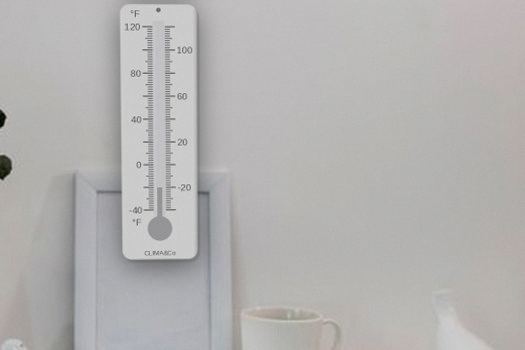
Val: -20 °F
